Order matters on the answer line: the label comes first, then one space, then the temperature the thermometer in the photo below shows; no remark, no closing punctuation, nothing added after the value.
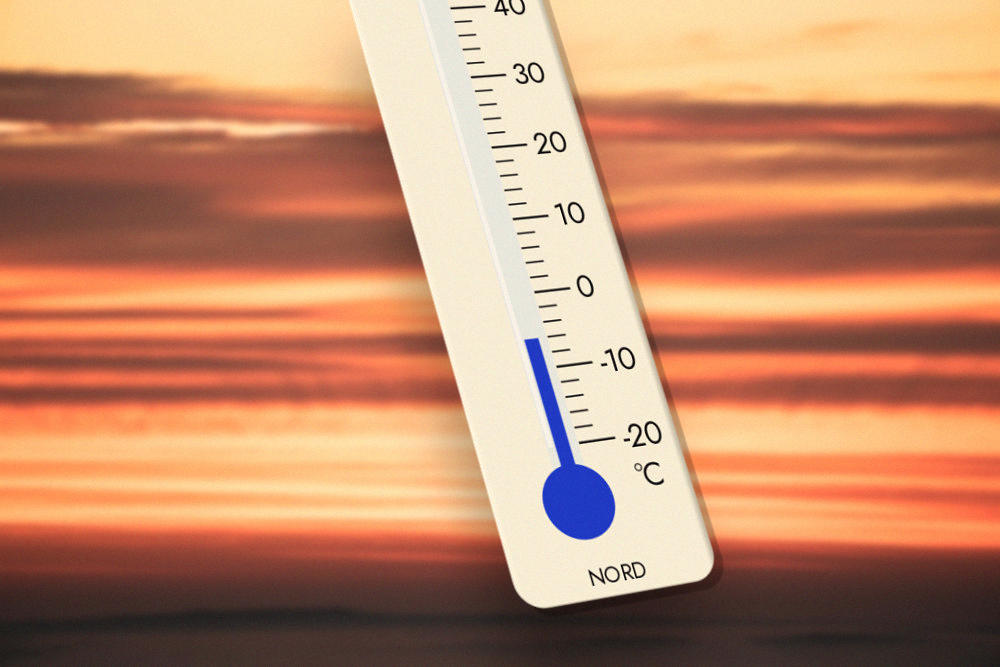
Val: -6 °C
